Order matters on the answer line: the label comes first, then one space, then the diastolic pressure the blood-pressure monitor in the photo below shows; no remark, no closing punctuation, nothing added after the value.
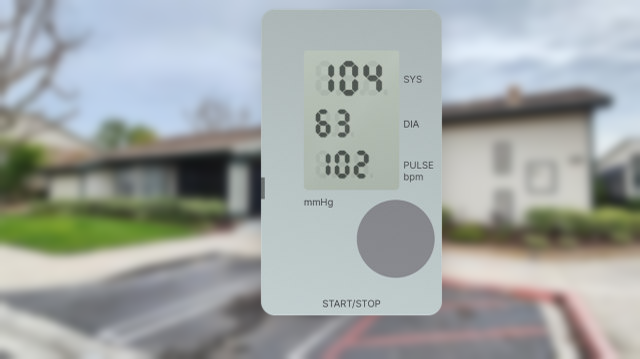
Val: 63 mmHg
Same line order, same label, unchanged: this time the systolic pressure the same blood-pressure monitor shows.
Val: 104 mmHg
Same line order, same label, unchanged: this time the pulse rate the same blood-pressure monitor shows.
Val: 102 bpm
